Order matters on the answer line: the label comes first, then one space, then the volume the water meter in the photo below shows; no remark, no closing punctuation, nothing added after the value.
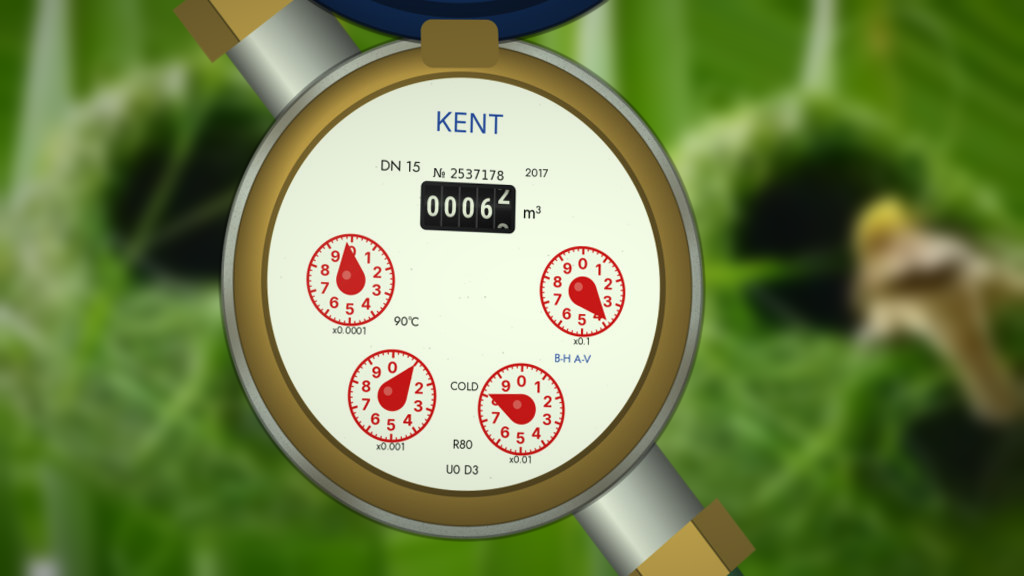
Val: 62.3809 m³
